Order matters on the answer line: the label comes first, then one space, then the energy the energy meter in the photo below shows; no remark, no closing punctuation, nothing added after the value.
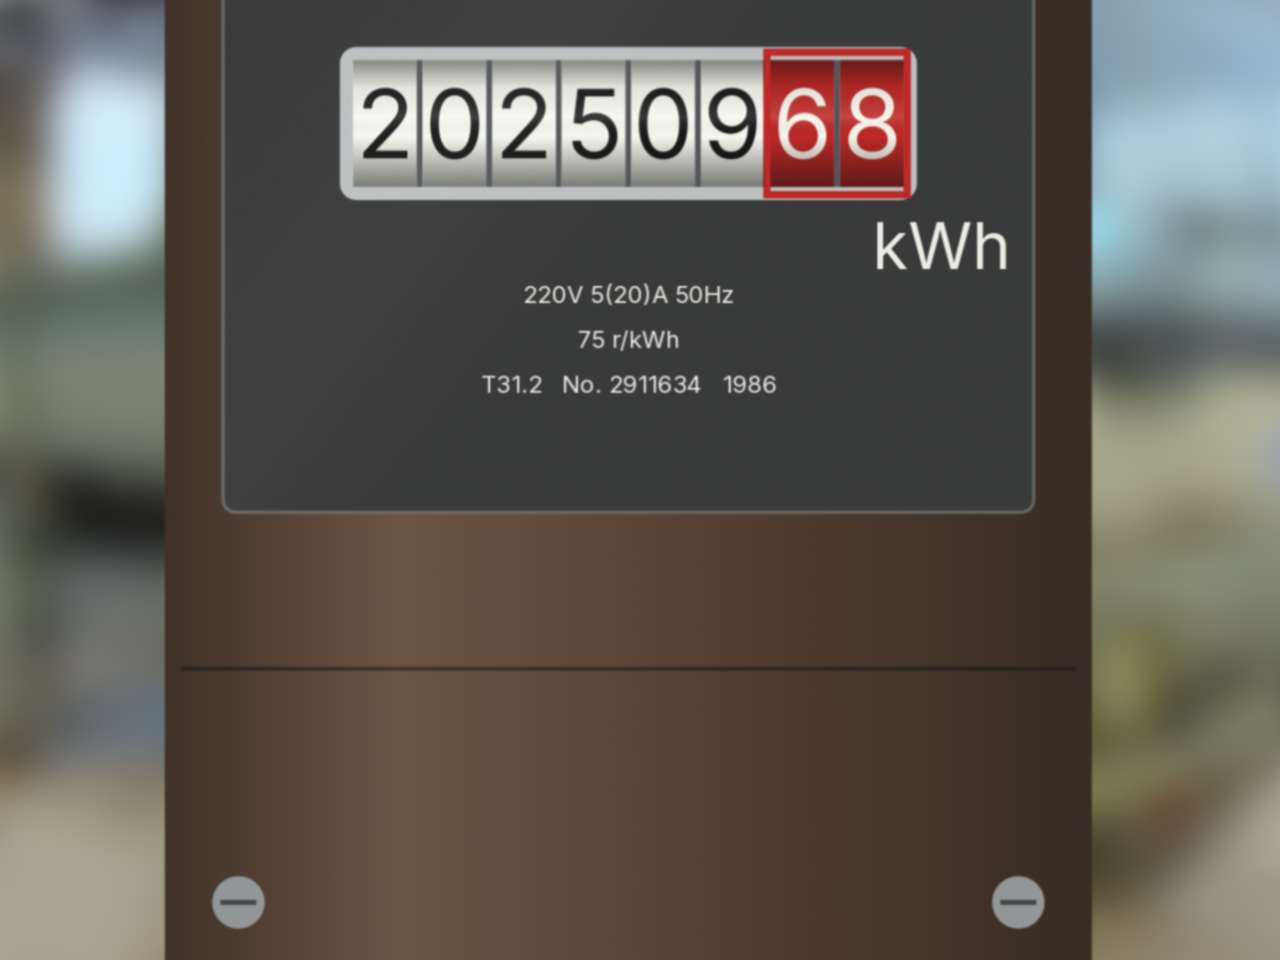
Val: 202509.68 kWh
